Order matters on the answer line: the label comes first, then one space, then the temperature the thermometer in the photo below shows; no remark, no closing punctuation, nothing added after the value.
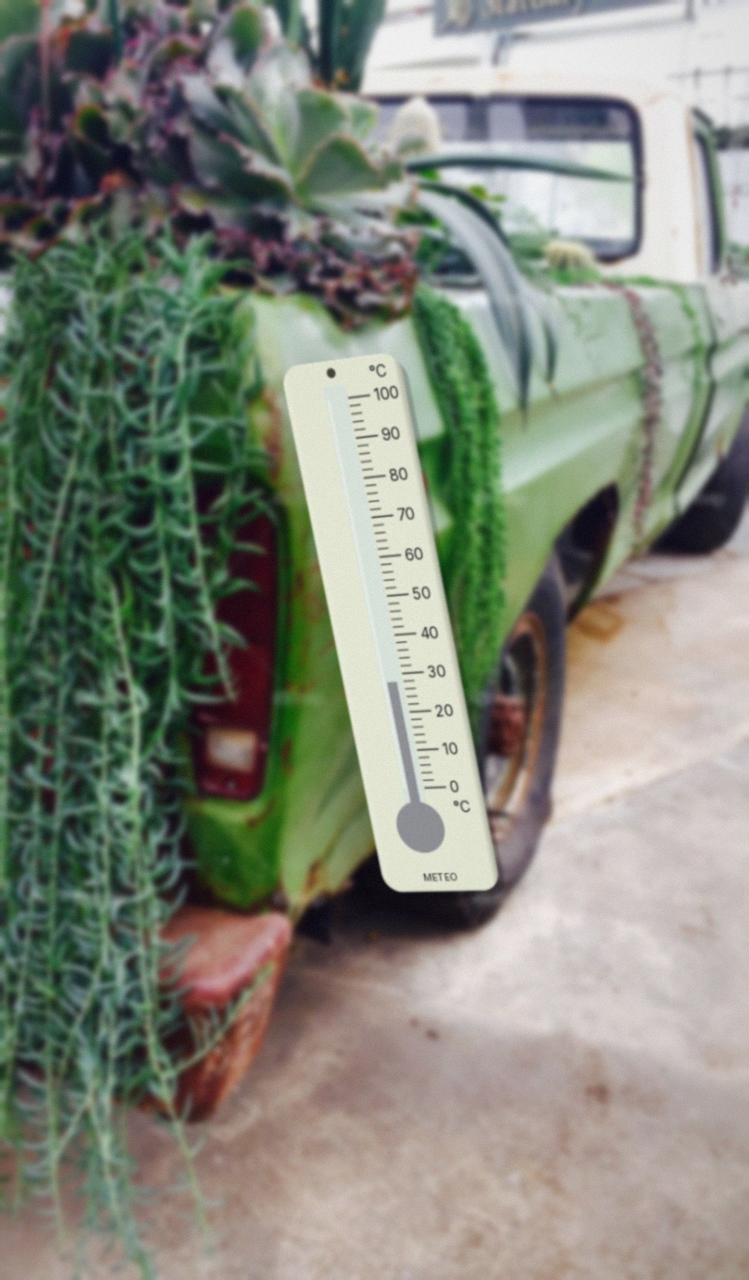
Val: 28 °C
